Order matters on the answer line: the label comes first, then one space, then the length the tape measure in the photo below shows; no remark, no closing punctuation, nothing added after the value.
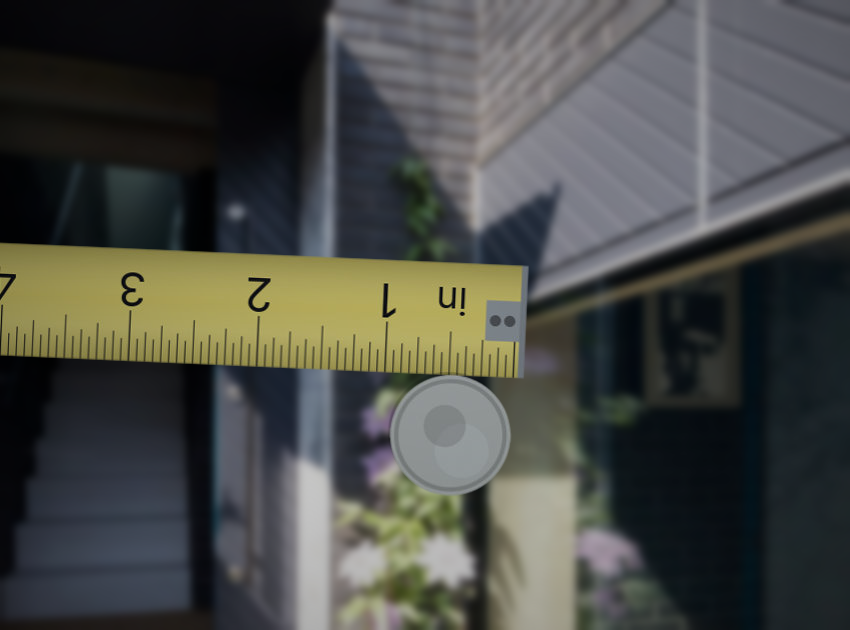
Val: 0.9375 in
